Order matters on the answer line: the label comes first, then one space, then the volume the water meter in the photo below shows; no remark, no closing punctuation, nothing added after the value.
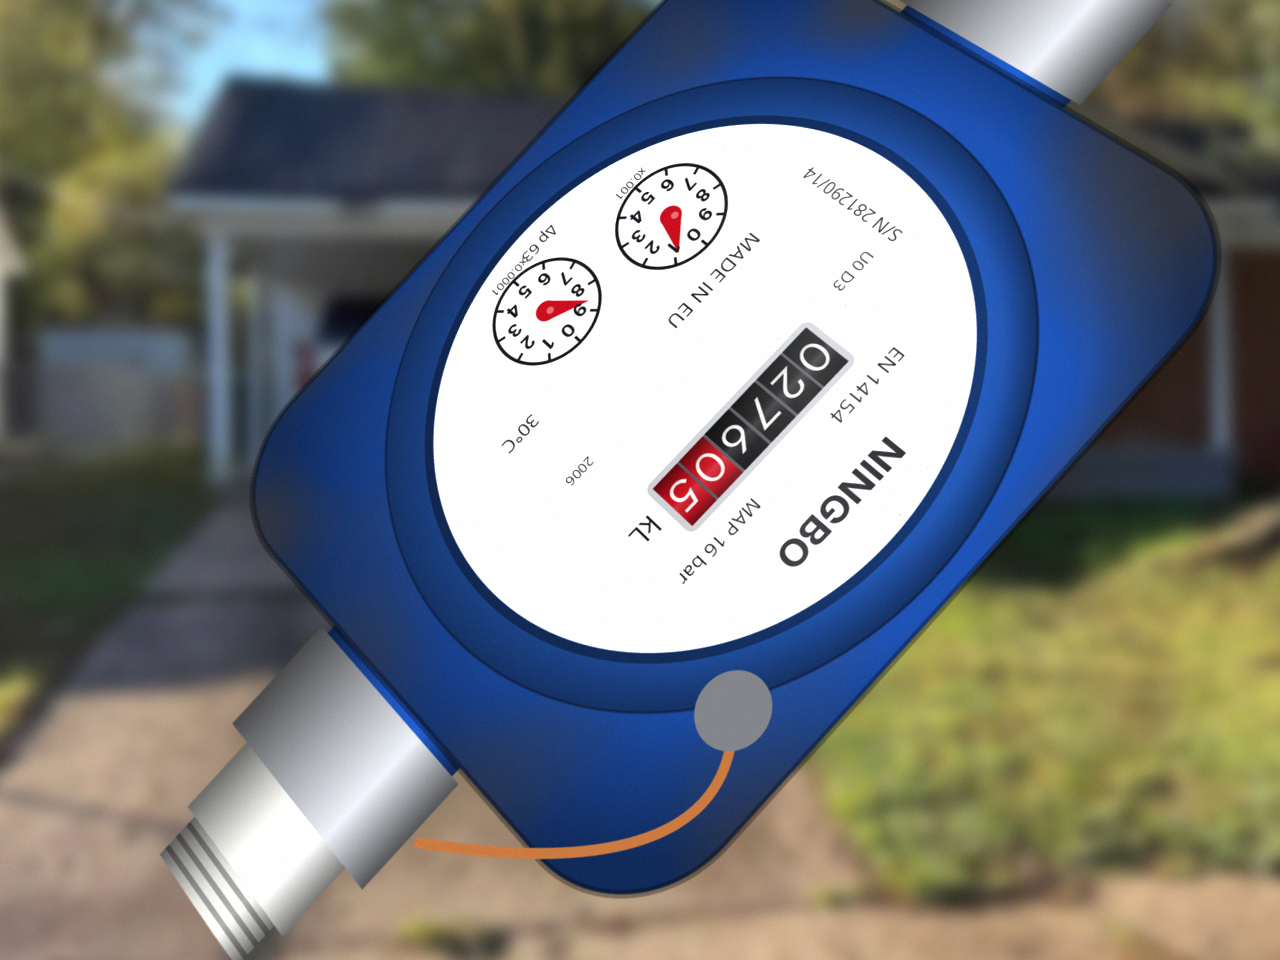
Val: 276.0508 kL
